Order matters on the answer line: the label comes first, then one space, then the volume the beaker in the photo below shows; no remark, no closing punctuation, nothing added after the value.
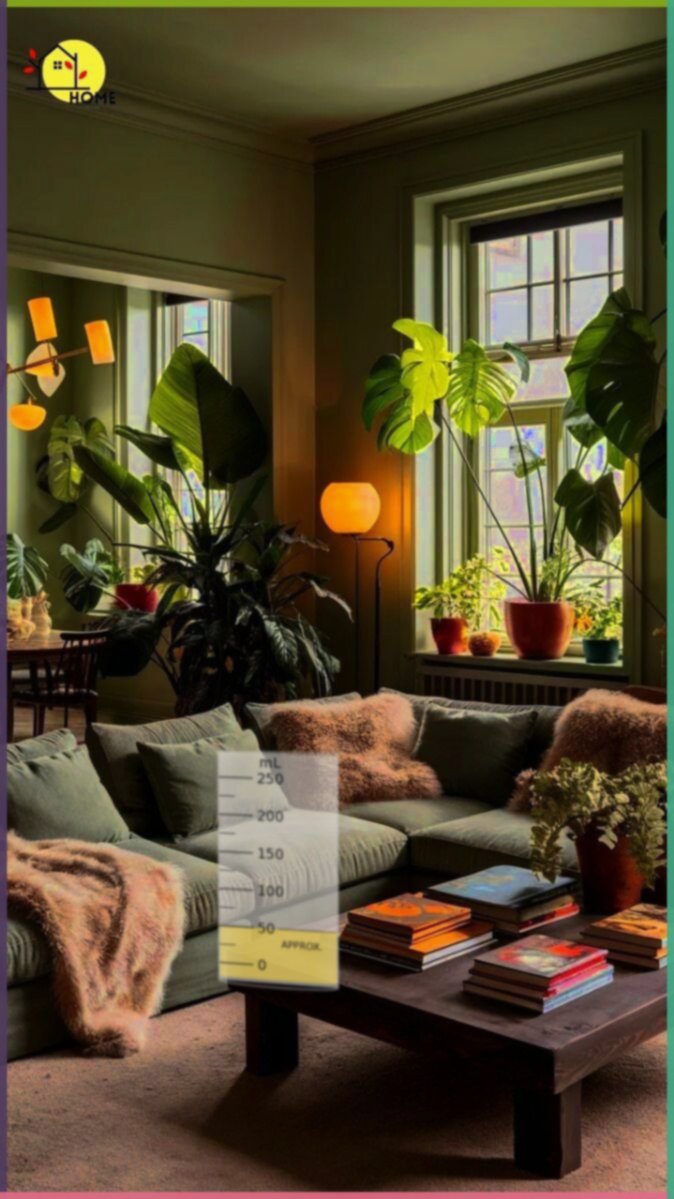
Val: 50 mL
